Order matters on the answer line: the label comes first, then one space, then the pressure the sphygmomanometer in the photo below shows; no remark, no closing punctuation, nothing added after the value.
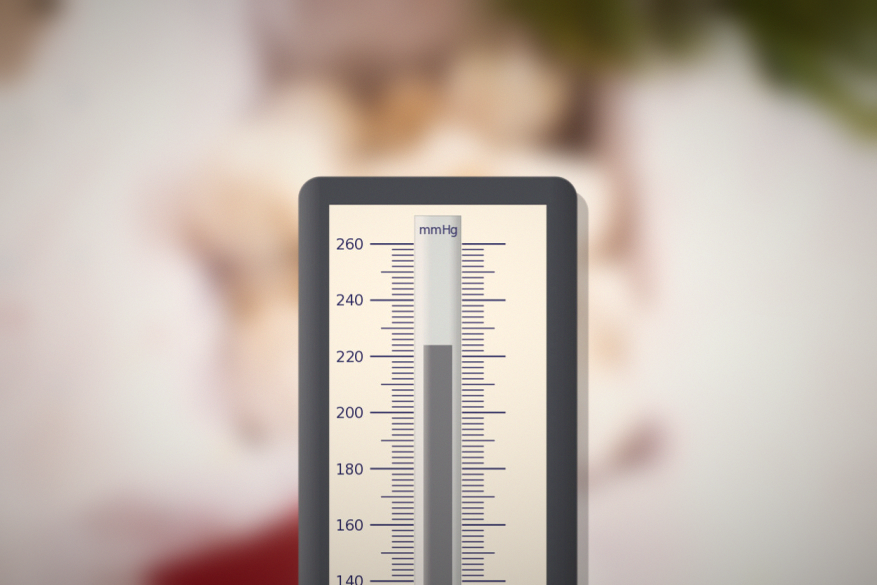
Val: 224 mmHg
